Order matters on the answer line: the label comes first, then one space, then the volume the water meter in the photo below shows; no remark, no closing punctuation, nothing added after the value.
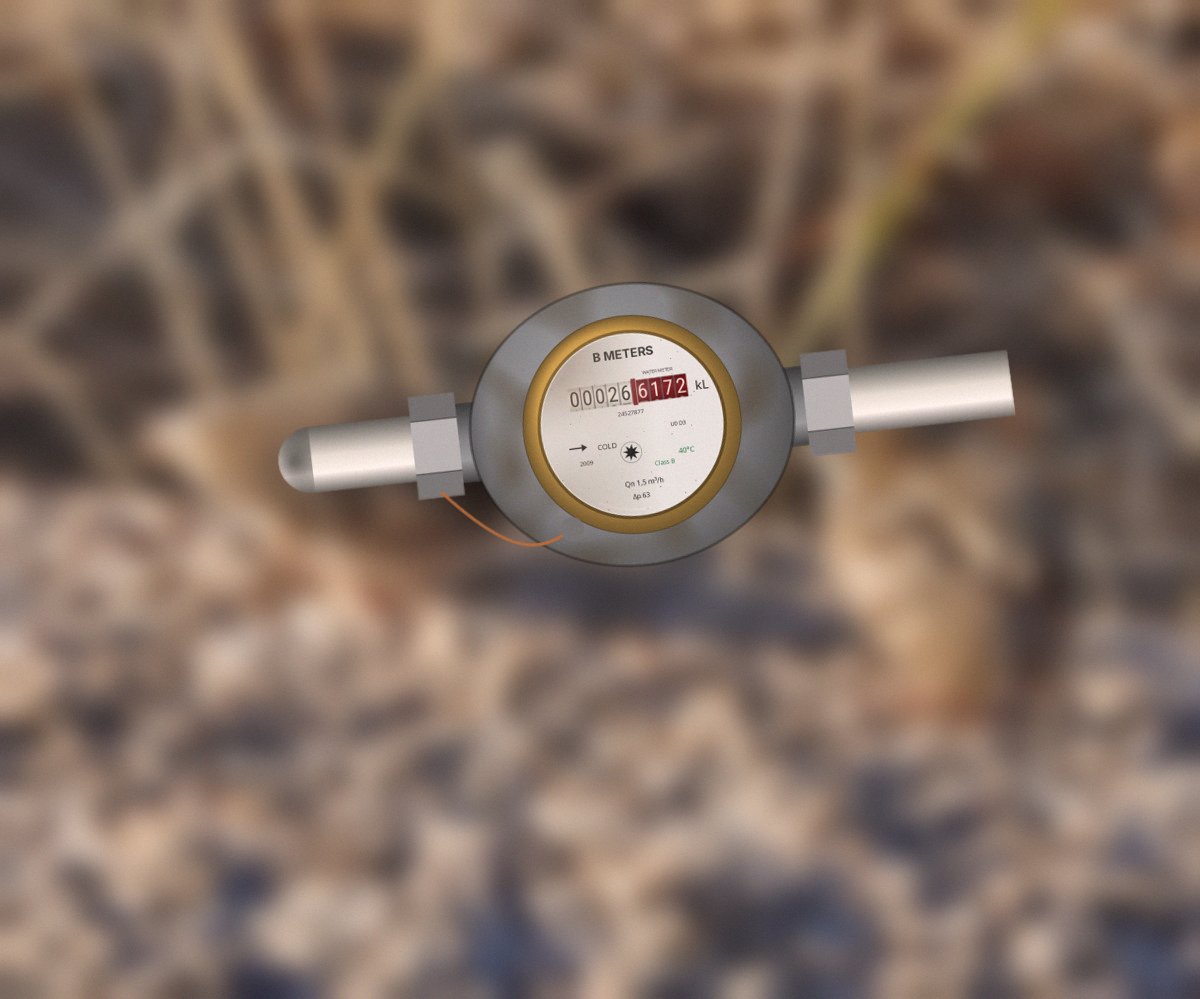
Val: 26.6172 kL
